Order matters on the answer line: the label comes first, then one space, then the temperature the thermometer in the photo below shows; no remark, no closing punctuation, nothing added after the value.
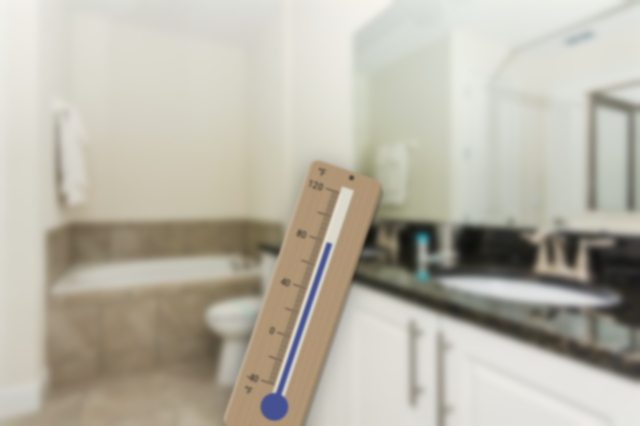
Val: 80 °F
